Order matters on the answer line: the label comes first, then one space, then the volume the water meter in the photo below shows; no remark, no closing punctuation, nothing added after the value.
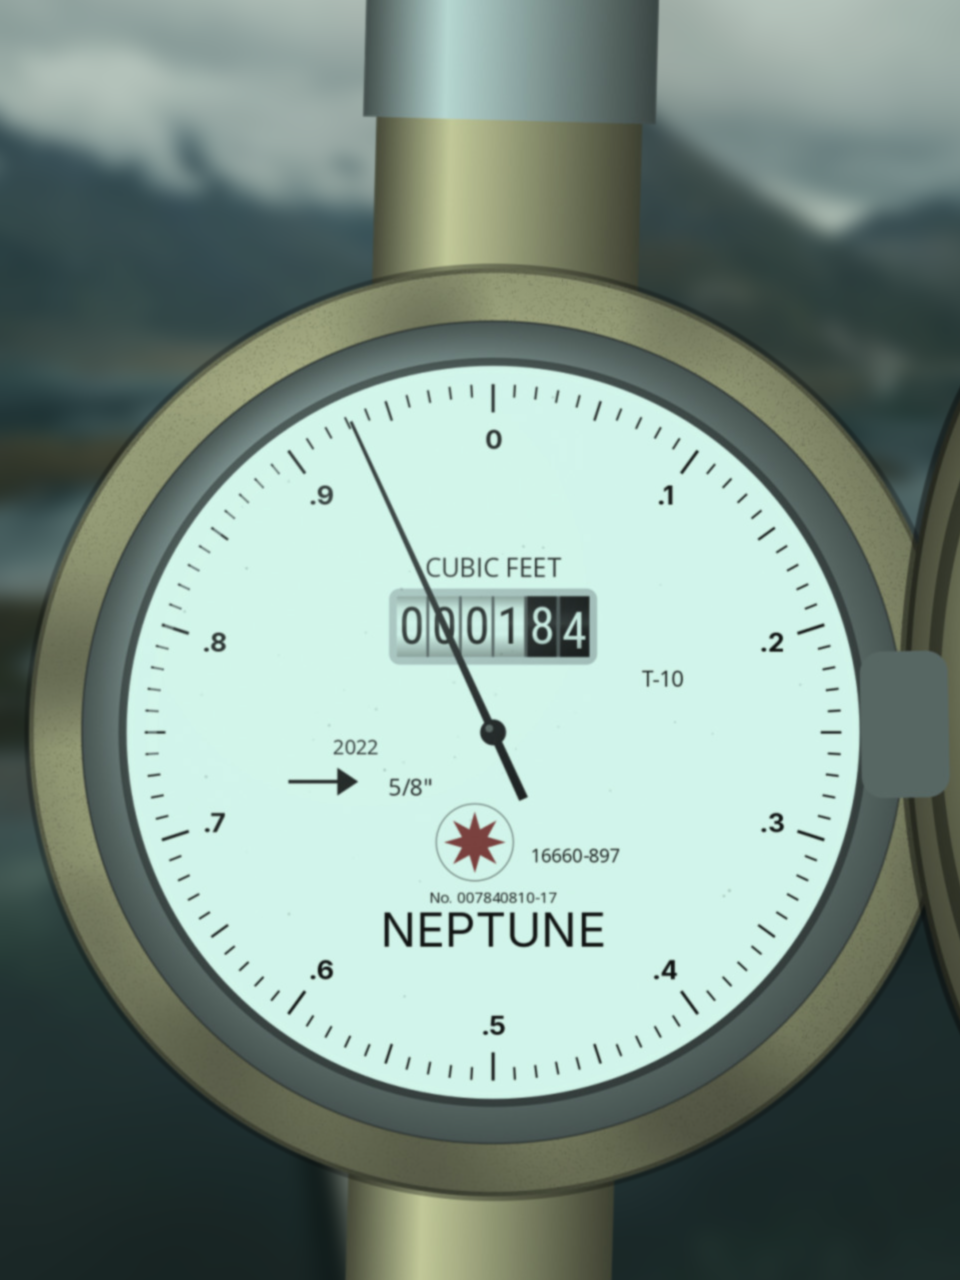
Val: 183.93 ft³
